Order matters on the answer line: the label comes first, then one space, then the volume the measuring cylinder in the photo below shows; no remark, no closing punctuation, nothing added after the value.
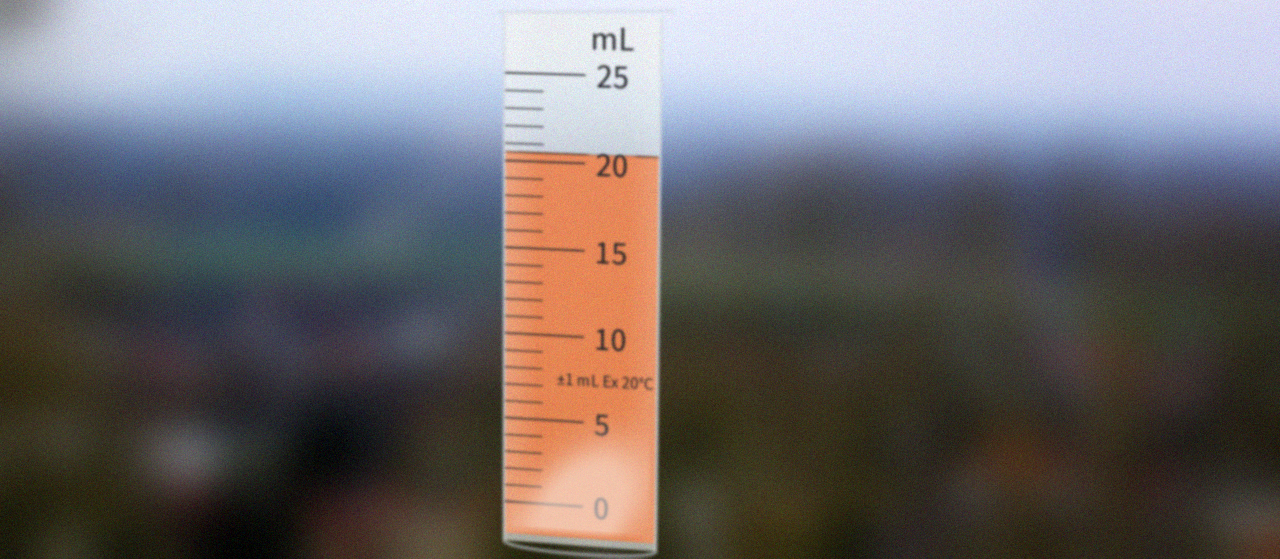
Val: 20.5 mL
